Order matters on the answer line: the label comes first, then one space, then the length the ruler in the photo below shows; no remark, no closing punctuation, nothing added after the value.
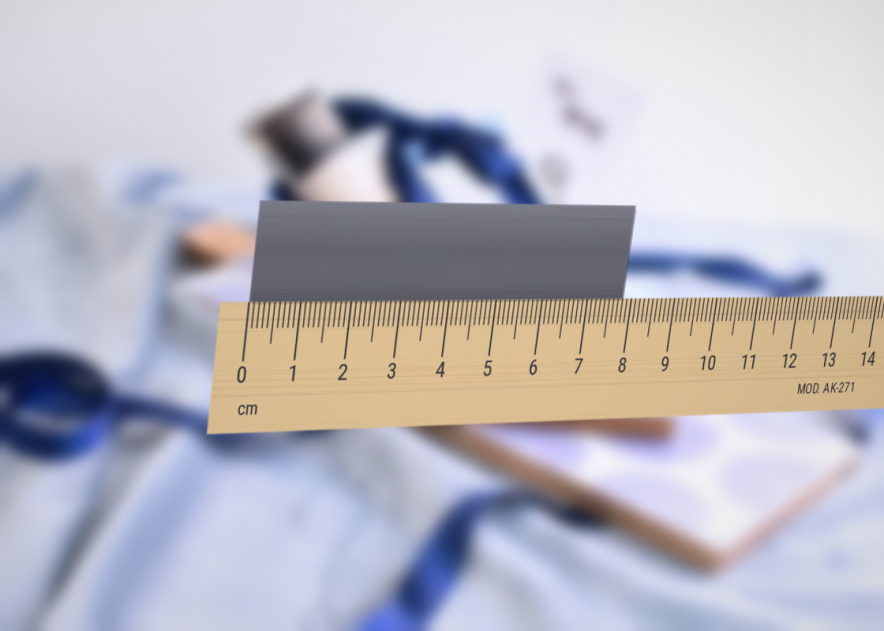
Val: 7.8 cm
